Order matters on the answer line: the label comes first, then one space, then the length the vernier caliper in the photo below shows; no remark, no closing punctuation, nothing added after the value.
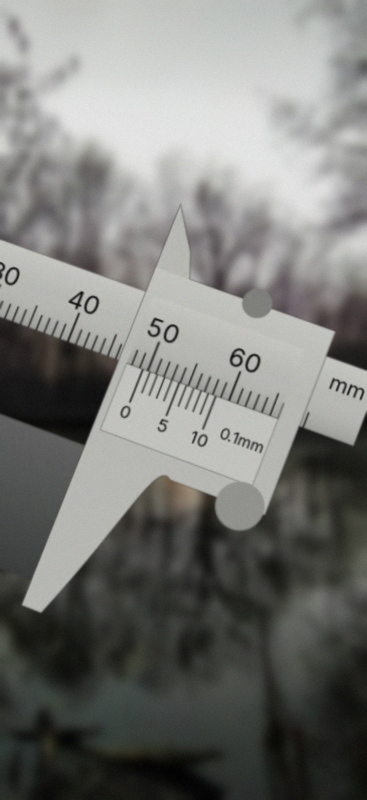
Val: 49.4 mm
